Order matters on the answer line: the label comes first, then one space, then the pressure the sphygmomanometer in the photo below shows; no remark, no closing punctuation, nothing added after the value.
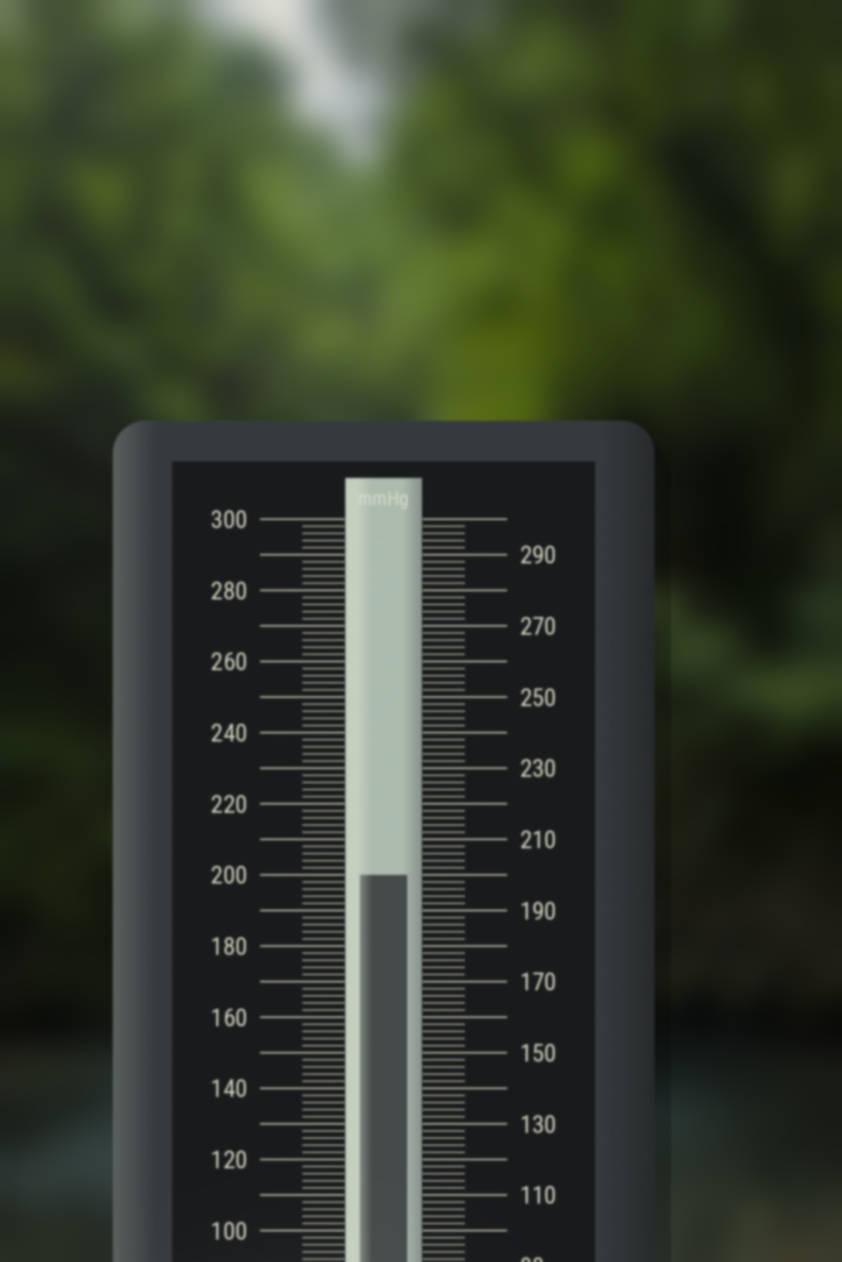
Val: 200 mmHg
